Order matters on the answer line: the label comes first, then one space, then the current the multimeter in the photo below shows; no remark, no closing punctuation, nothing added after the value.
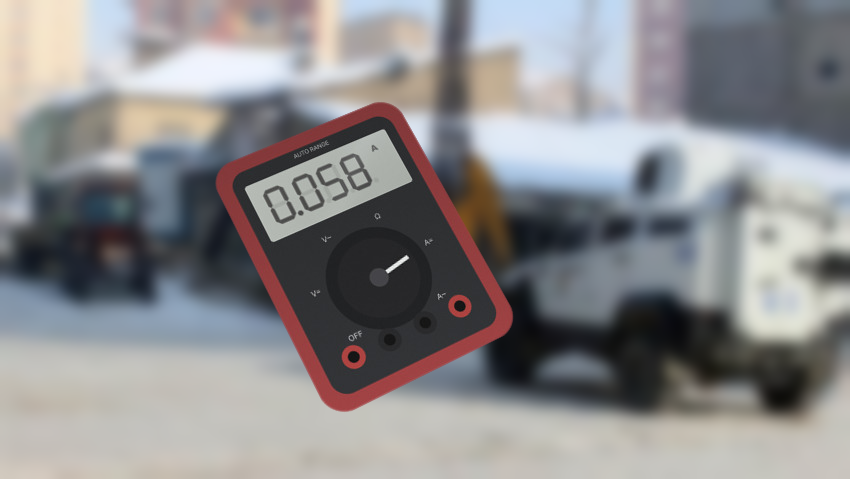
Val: 0.058 A
